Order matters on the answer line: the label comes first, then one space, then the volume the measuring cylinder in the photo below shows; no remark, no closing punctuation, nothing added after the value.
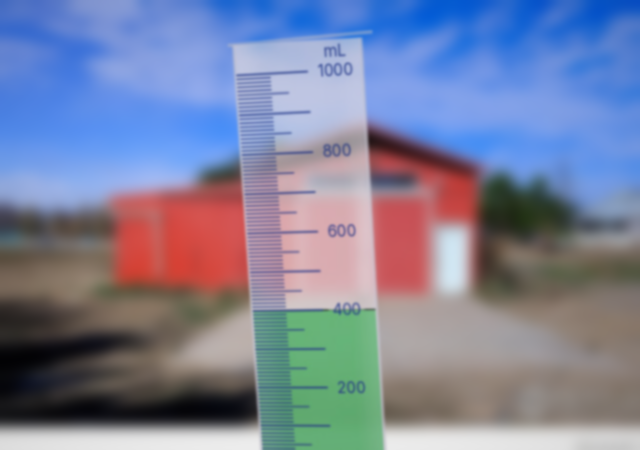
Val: 400 mL
